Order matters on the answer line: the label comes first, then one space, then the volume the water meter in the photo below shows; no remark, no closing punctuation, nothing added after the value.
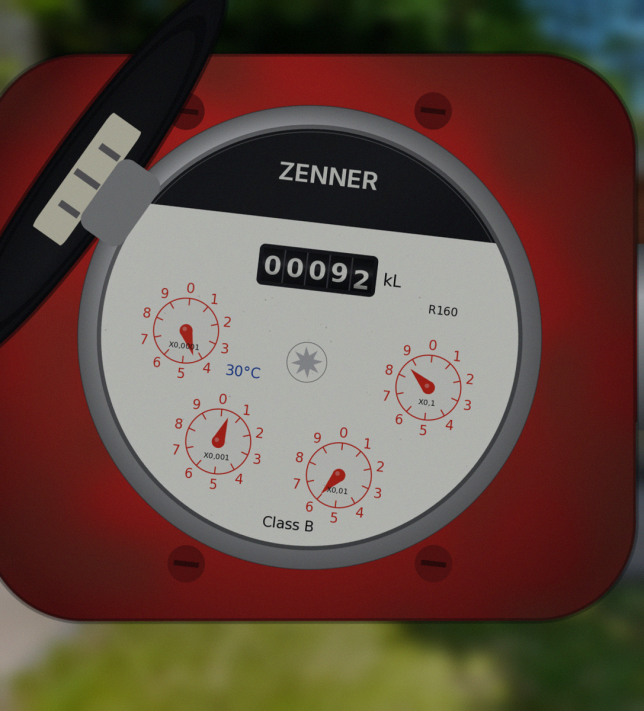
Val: 91.8604 kL
